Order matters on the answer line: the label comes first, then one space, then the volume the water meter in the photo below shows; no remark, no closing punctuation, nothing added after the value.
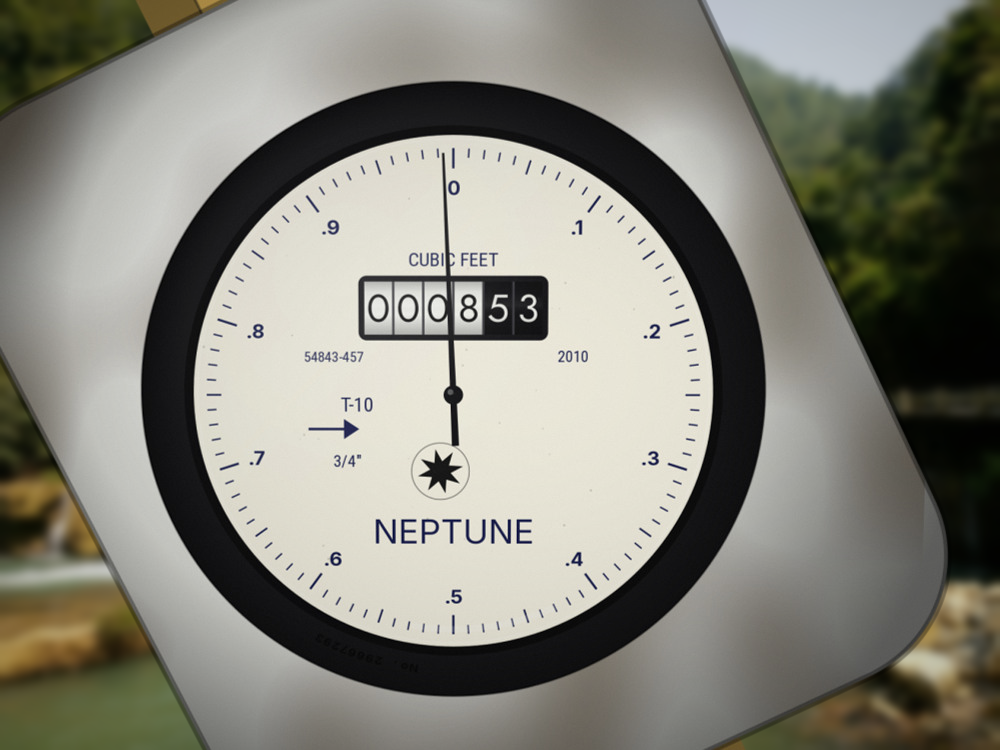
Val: 852.99 ft³
